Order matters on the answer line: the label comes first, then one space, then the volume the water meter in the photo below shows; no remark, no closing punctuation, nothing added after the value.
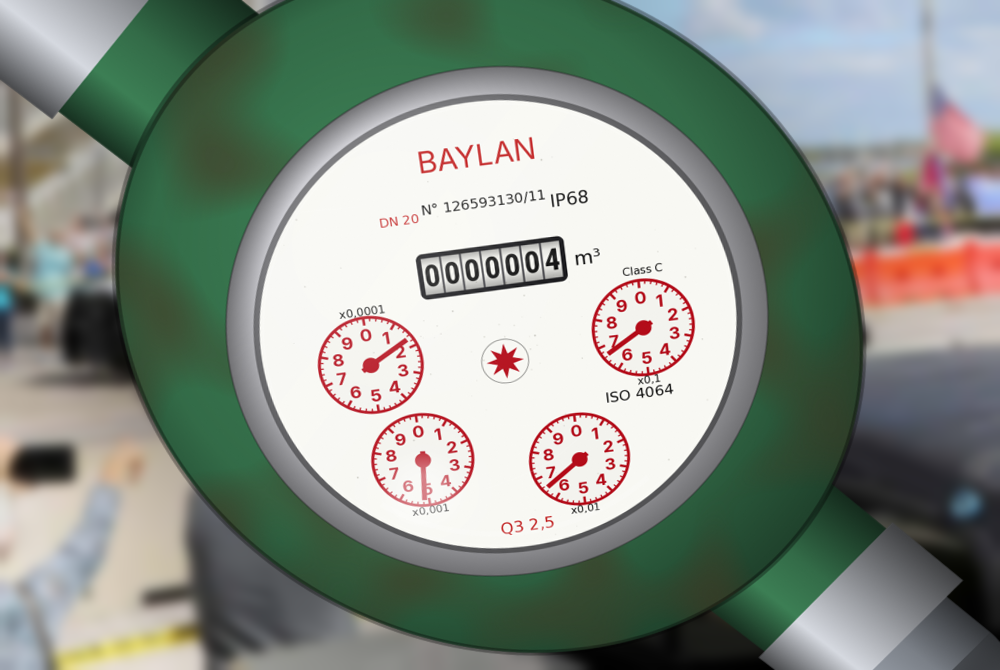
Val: 4.6651 m³
